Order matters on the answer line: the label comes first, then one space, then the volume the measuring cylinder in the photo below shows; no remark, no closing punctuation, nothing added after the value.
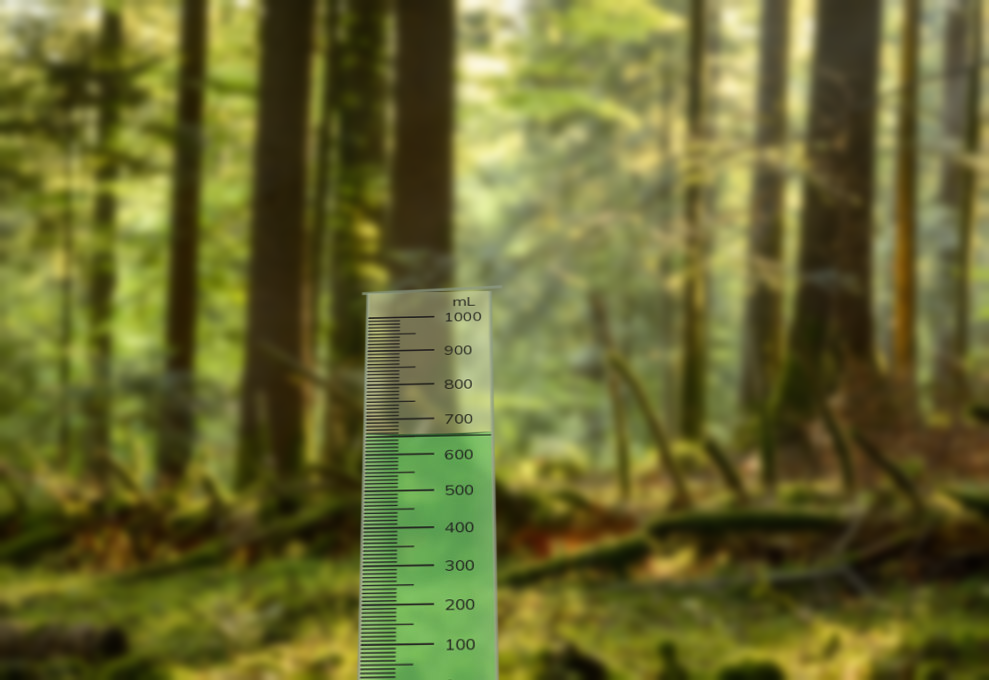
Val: 650 mL
